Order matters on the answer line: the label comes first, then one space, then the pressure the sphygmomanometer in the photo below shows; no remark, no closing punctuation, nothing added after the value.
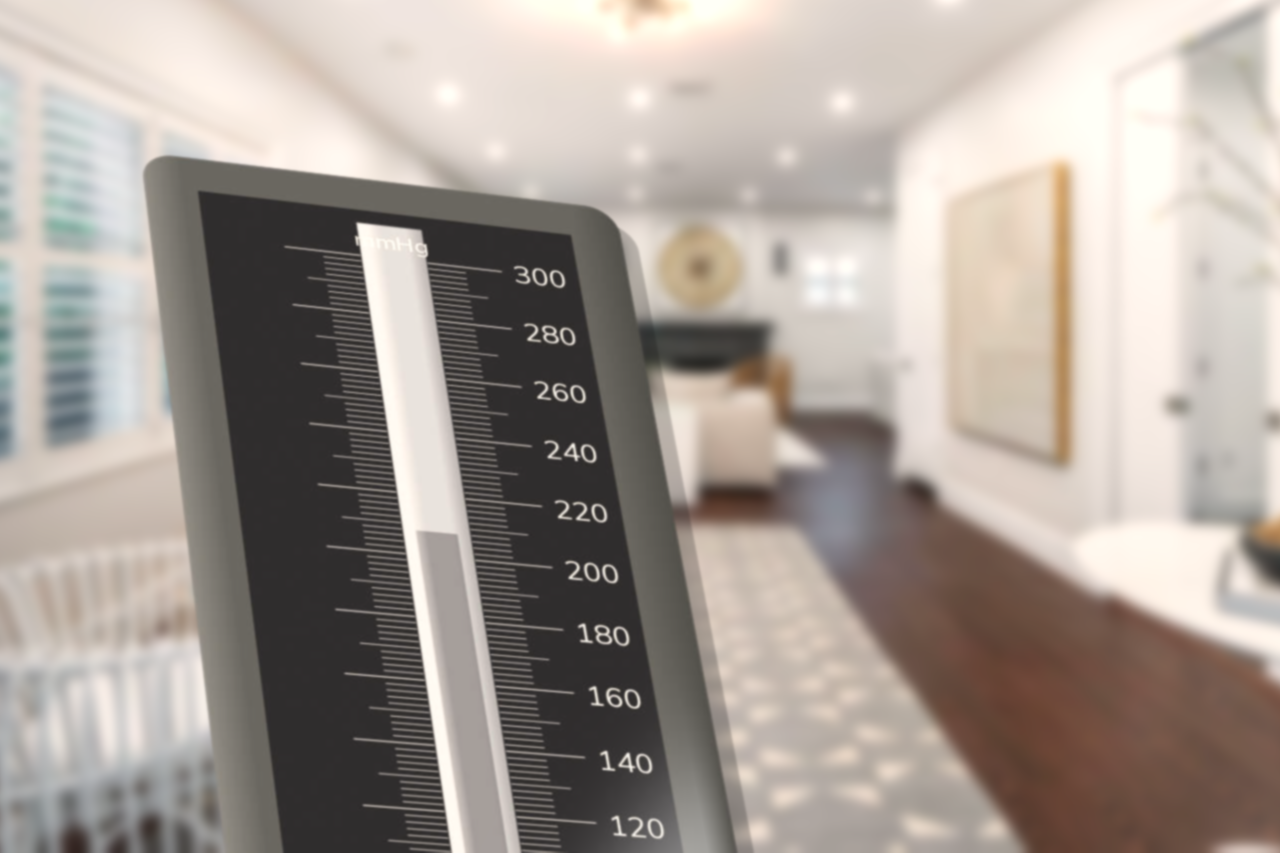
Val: 208 mmHg
